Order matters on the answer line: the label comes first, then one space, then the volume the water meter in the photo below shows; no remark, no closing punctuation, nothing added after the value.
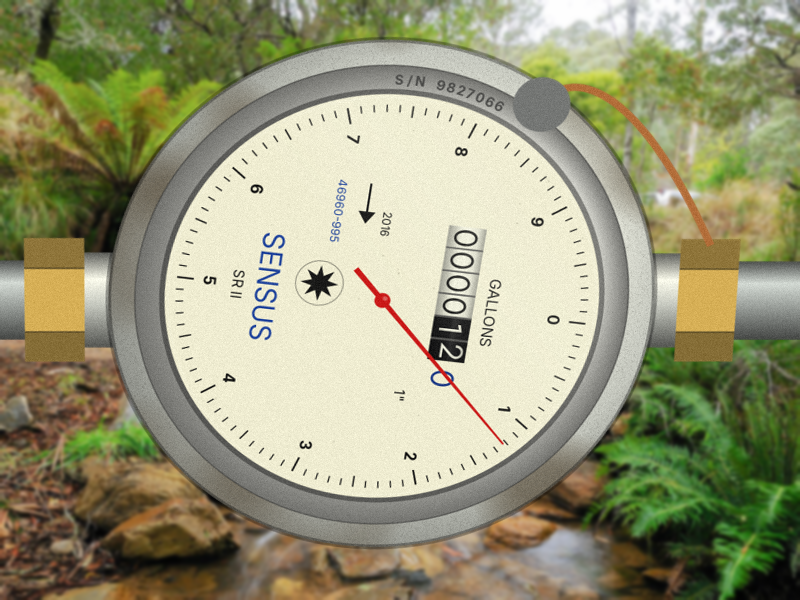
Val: 121.2 gal
